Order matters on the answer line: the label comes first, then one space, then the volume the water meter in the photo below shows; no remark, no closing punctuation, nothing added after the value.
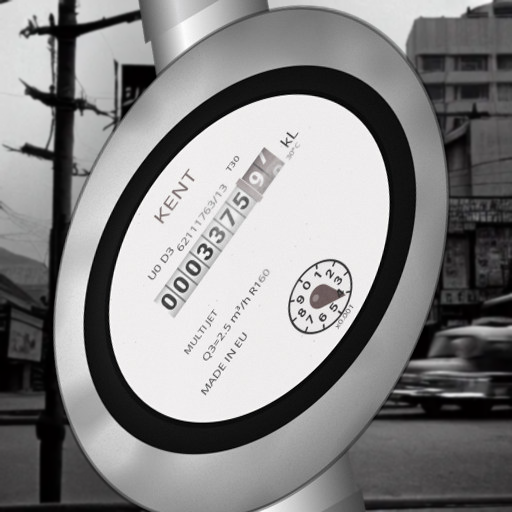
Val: 3375.974 kL
